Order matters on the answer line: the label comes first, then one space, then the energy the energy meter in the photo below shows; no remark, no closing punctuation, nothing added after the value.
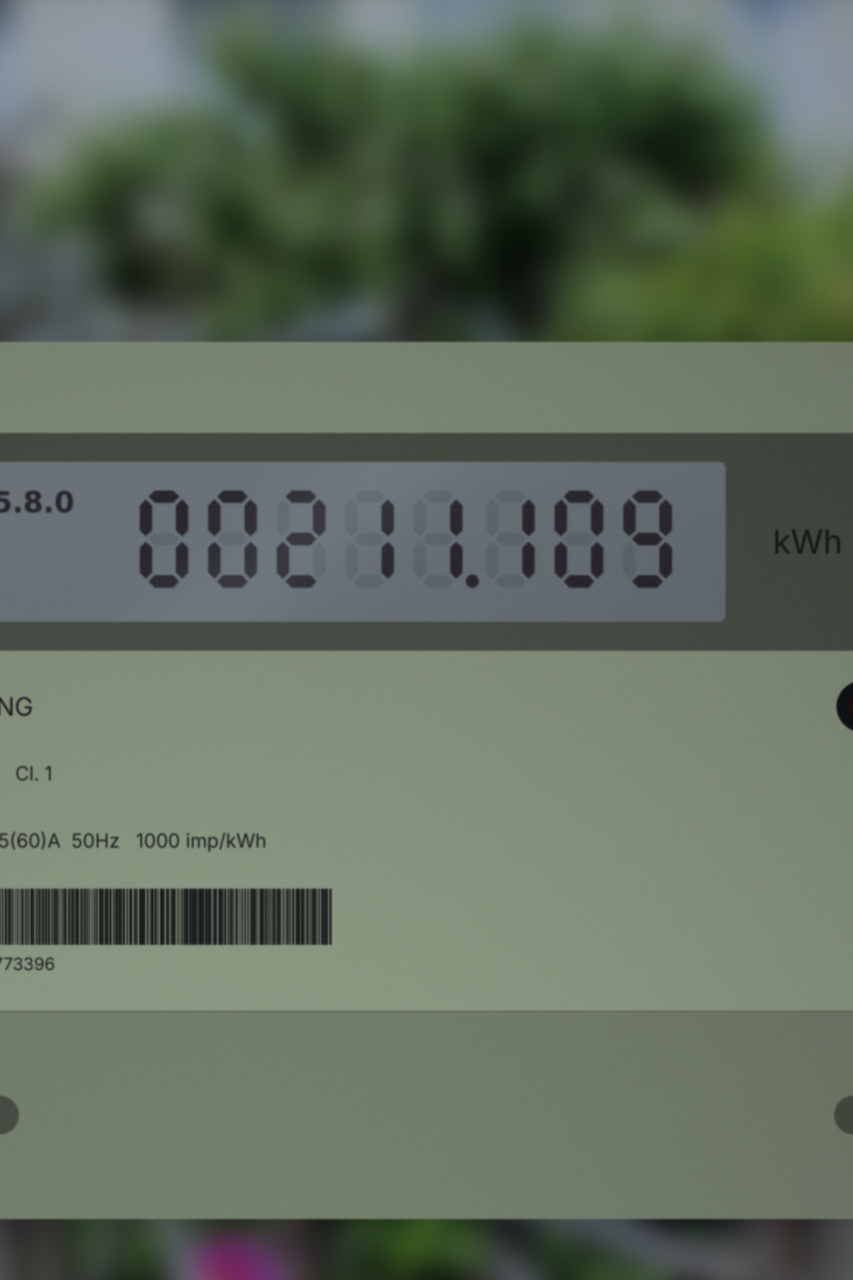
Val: 211.109 kWh
